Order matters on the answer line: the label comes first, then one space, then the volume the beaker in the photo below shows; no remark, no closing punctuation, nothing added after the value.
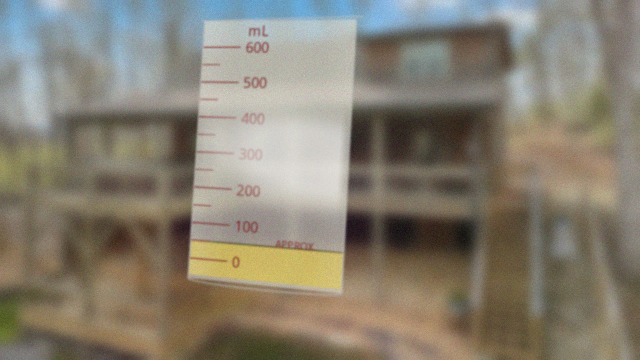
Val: 50 mL
